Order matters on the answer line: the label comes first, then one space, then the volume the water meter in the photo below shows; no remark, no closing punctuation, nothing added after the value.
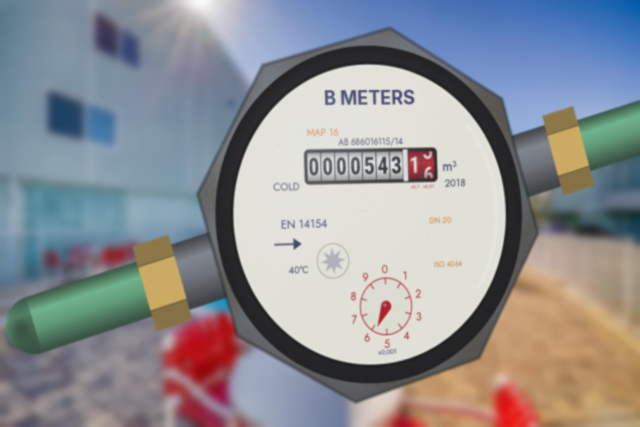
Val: 543.155 m³
